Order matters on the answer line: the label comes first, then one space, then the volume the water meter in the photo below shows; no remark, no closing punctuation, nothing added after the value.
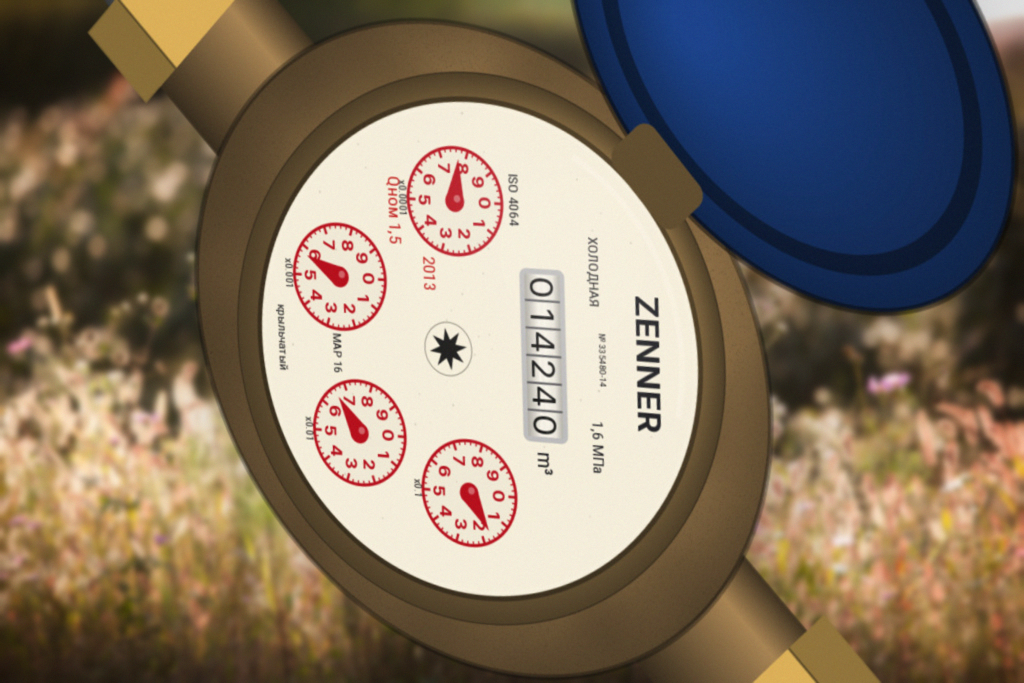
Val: 14240.1657 m³
